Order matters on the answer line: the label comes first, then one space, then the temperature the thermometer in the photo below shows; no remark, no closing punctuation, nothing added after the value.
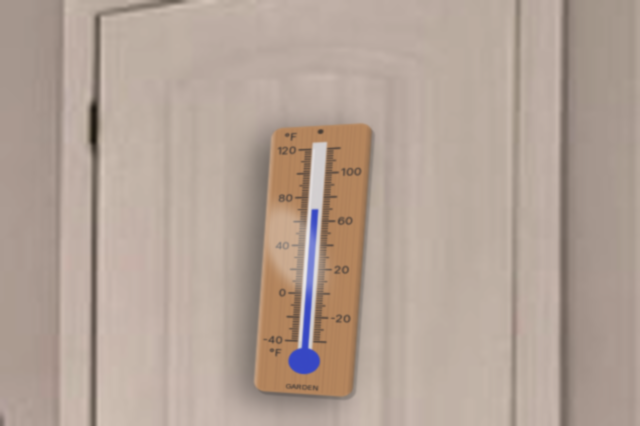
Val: 70 °F
